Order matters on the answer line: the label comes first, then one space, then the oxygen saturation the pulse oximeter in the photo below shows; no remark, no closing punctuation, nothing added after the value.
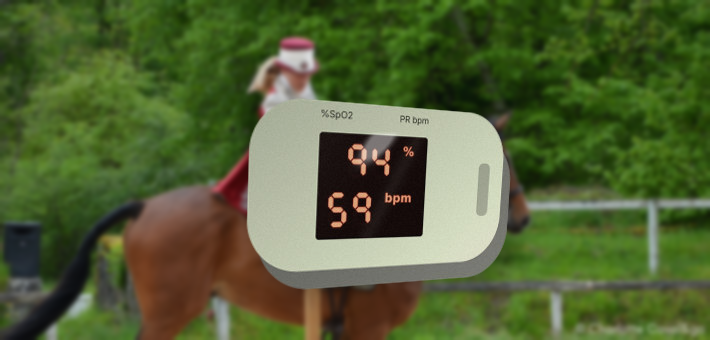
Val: 94 %
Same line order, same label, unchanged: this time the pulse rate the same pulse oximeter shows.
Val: 59 bpm
